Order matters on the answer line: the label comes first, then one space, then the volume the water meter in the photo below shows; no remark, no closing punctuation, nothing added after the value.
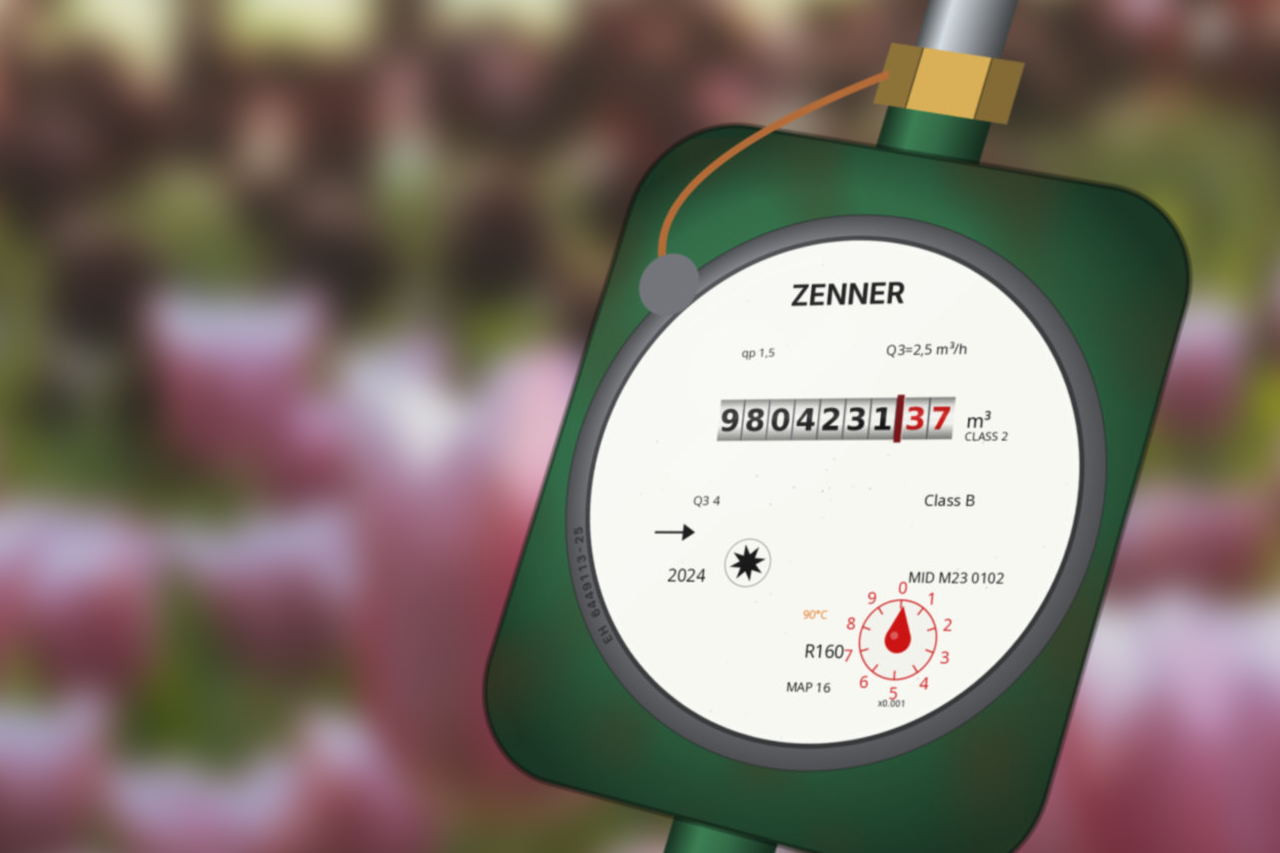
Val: 9804231.370 m³
